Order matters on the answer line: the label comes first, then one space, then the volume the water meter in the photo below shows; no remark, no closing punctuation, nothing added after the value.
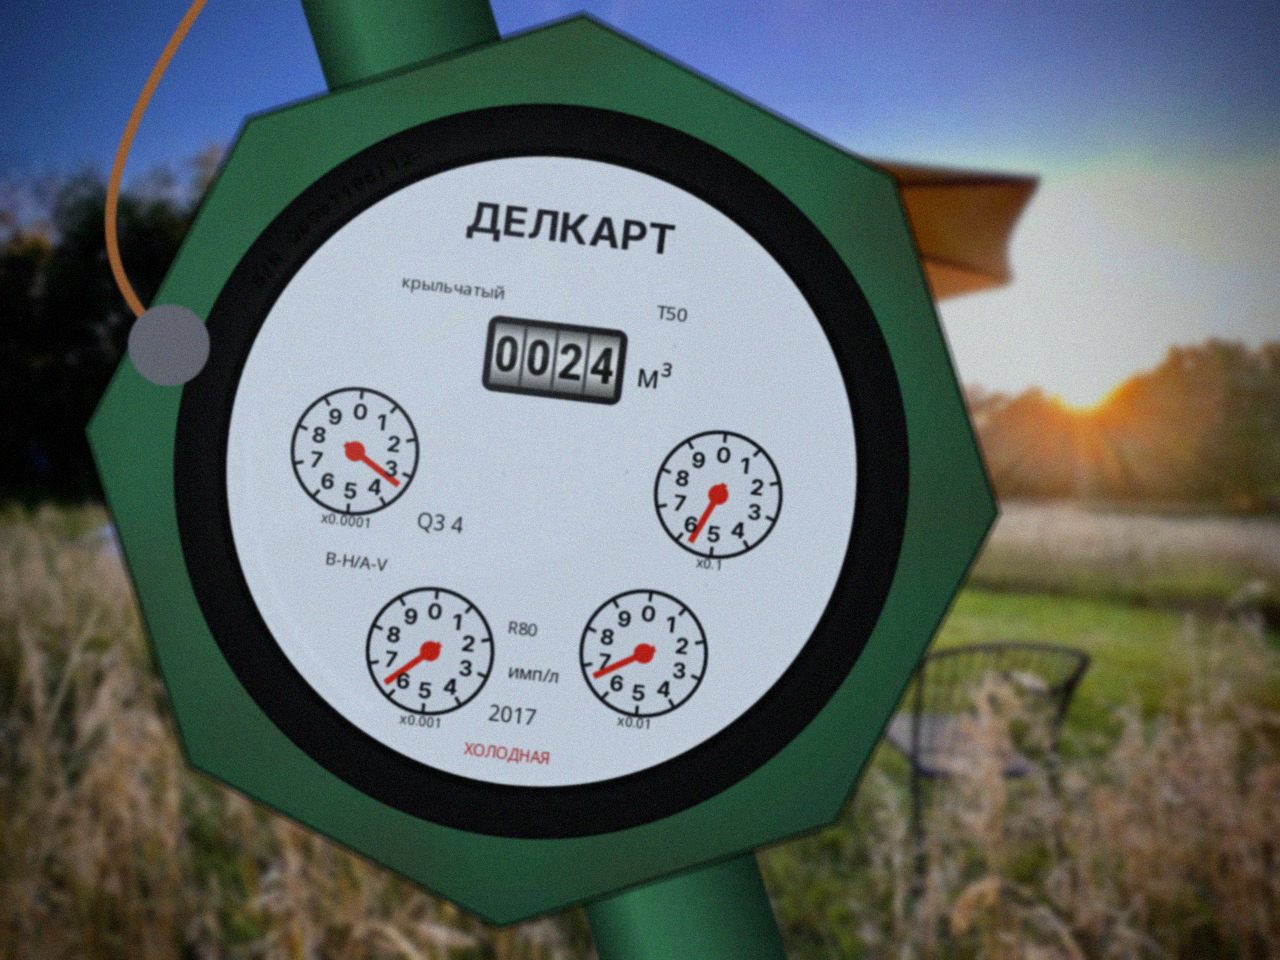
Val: 24.5663 m³
